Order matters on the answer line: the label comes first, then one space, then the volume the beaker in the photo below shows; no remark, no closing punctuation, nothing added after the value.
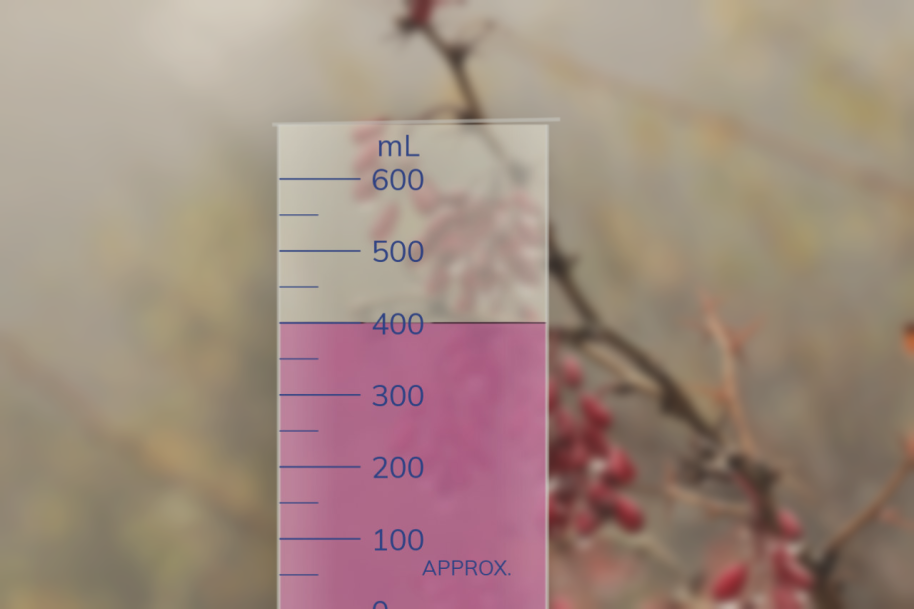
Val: 400 mL
